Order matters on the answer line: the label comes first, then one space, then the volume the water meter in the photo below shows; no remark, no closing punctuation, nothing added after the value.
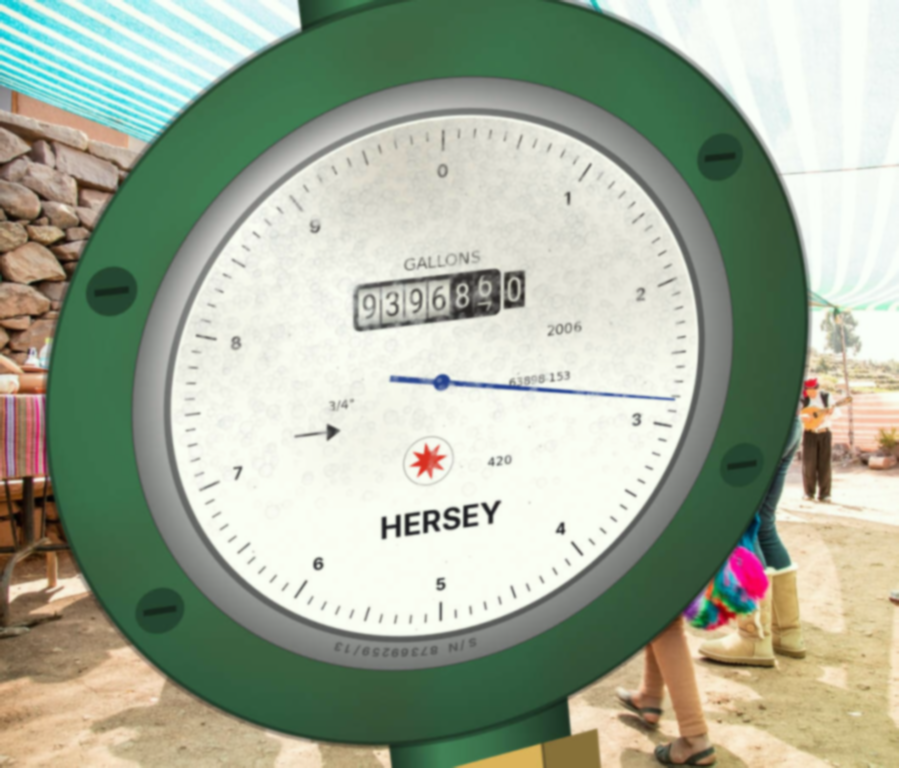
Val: 9396862.8 gal
